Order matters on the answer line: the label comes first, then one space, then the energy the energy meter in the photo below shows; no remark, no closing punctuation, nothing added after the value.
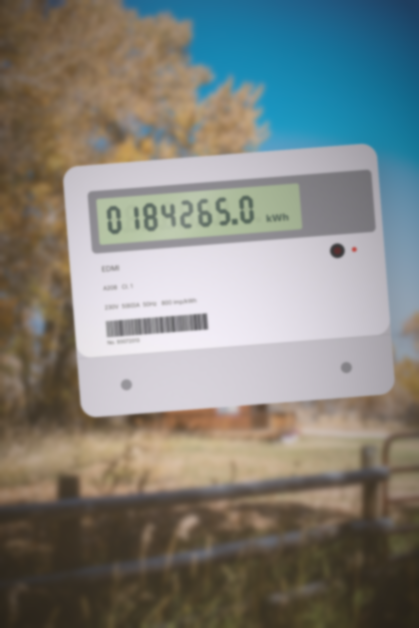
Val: 184265.0 kWh
